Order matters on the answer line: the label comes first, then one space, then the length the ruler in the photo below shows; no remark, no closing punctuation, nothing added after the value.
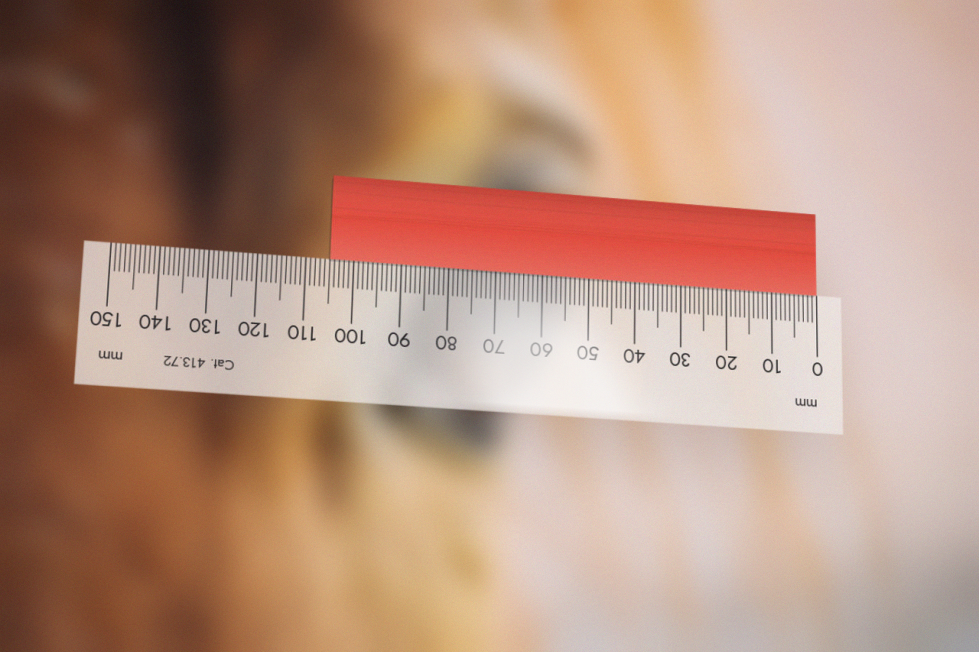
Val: 105 mm
